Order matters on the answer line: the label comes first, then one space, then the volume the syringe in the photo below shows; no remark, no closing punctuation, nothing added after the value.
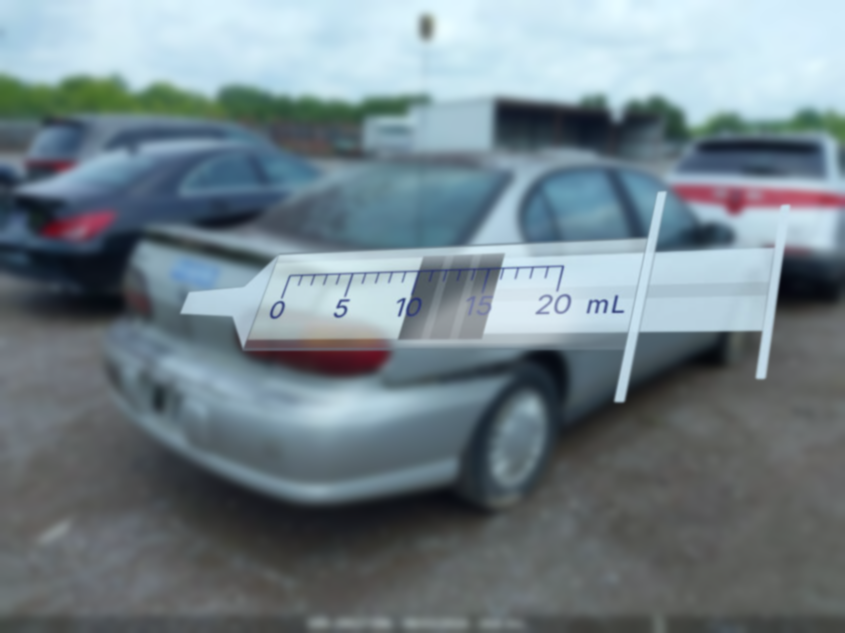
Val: 10 mL
